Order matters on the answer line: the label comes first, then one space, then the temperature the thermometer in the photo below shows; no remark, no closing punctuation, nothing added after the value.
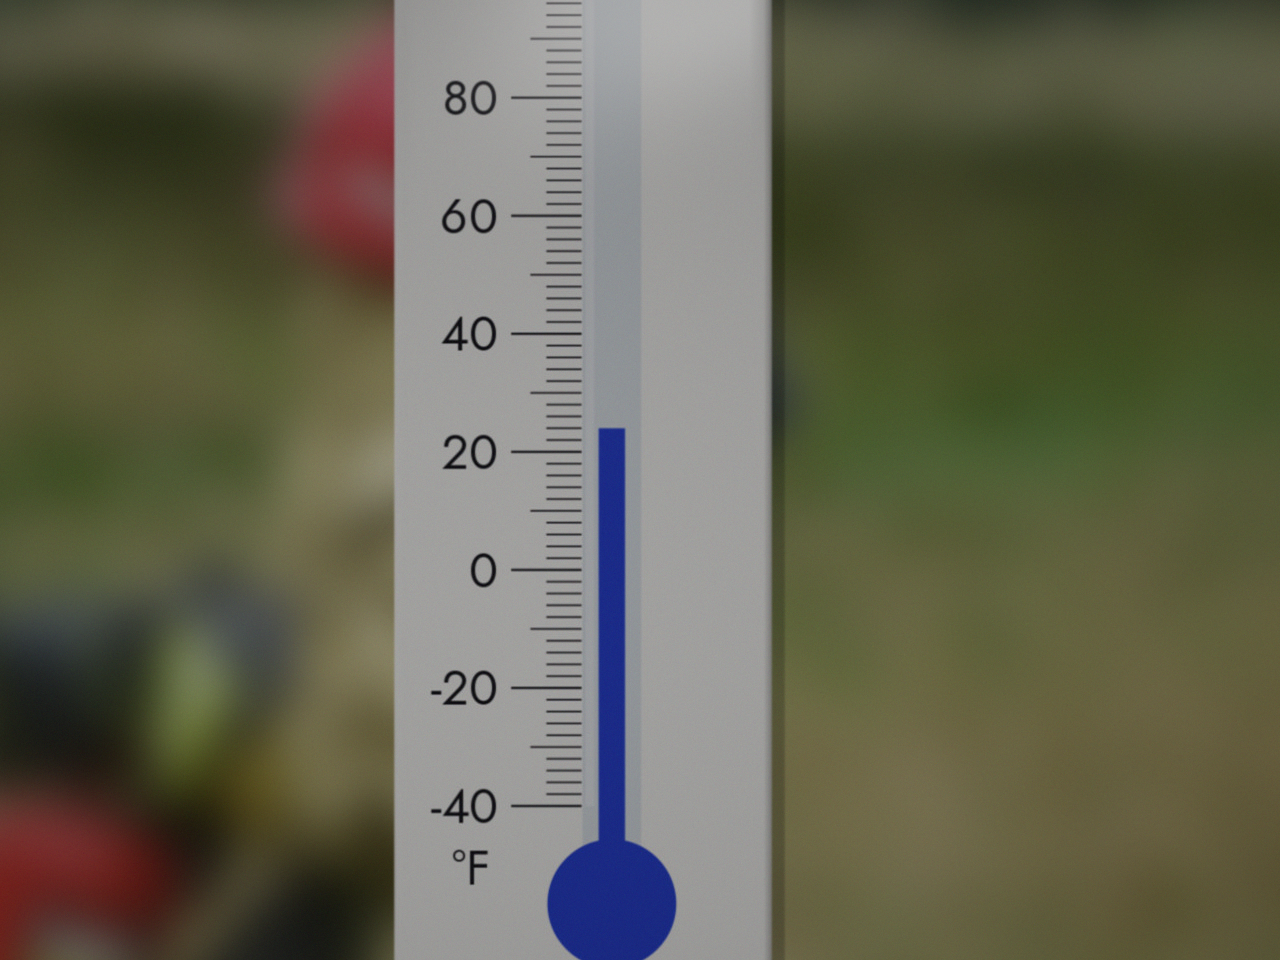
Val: 24 °F
